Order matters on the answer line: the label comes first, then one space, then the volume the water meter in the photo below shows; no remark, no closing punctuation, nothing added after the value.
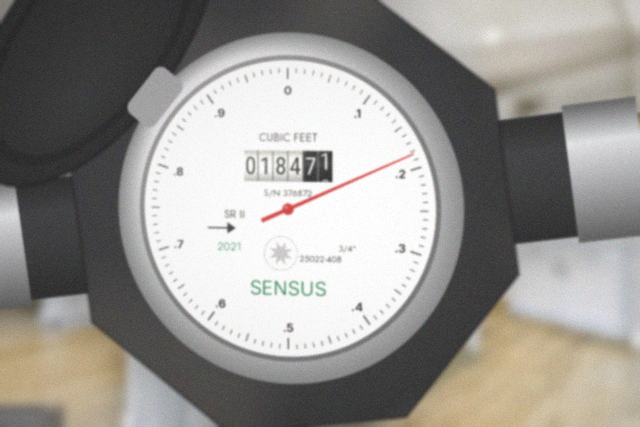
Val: 18471.18 ft³
